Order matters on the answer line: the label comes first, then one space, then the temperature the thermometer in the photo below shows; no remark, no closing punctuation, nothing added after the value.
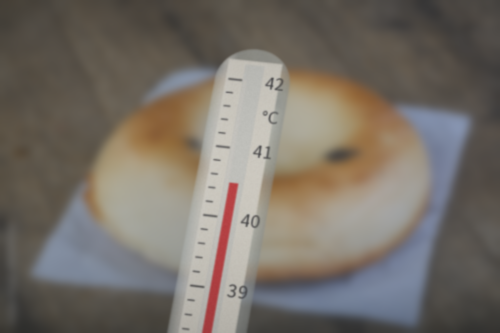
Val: 40.5 °C
